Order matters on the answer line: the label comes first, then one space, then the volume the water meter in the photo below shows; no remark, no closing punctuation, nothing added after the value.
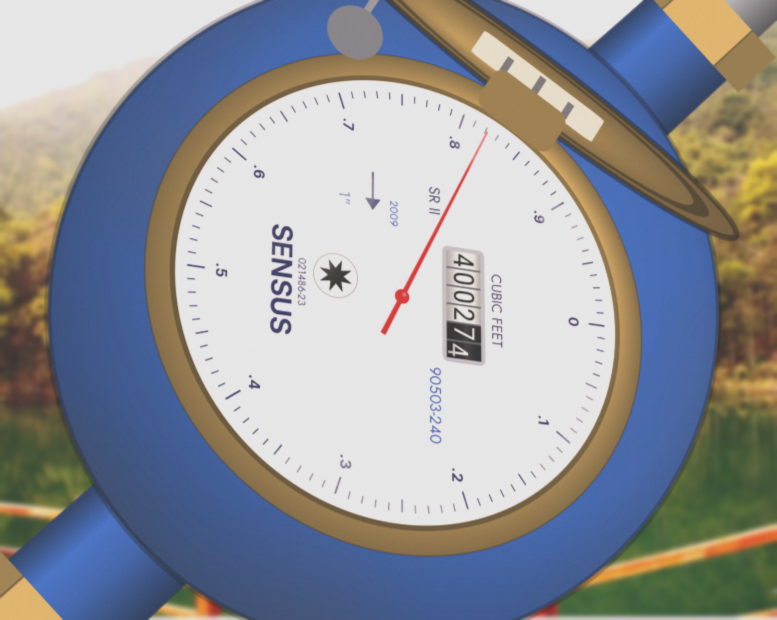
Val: 400273.82 ft³
